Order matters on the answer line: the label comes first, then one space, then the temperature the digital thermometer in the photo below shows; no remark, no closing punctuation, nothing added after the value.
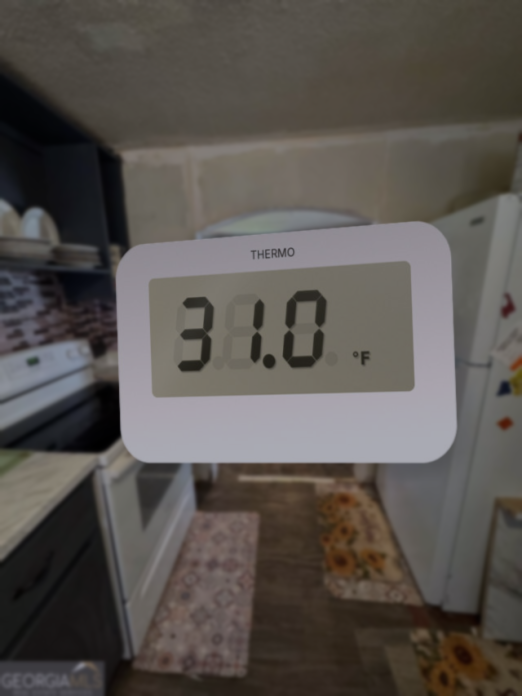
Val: 31.0 °F
